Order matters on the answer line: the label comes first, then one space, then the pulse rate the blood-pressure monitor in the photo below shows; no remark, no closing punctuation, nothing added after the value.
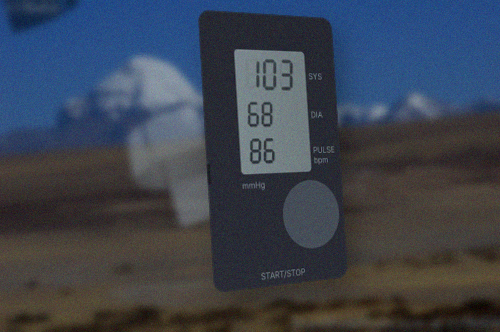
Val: 86 bpm
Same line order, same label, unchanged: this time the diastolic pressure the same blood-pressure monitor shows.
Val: 68 mmHg
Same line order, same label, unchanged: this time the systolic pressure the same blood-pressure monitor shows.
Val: 103 mmHg
